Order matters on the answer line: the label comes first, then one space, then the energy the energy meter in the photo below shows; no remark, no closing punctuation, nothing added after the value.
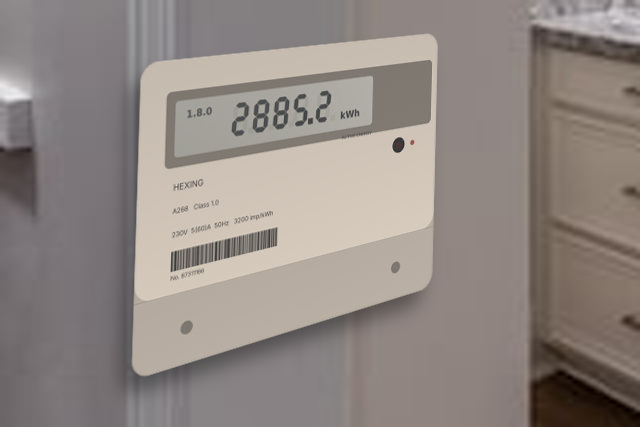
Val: 2885.2 kWh
